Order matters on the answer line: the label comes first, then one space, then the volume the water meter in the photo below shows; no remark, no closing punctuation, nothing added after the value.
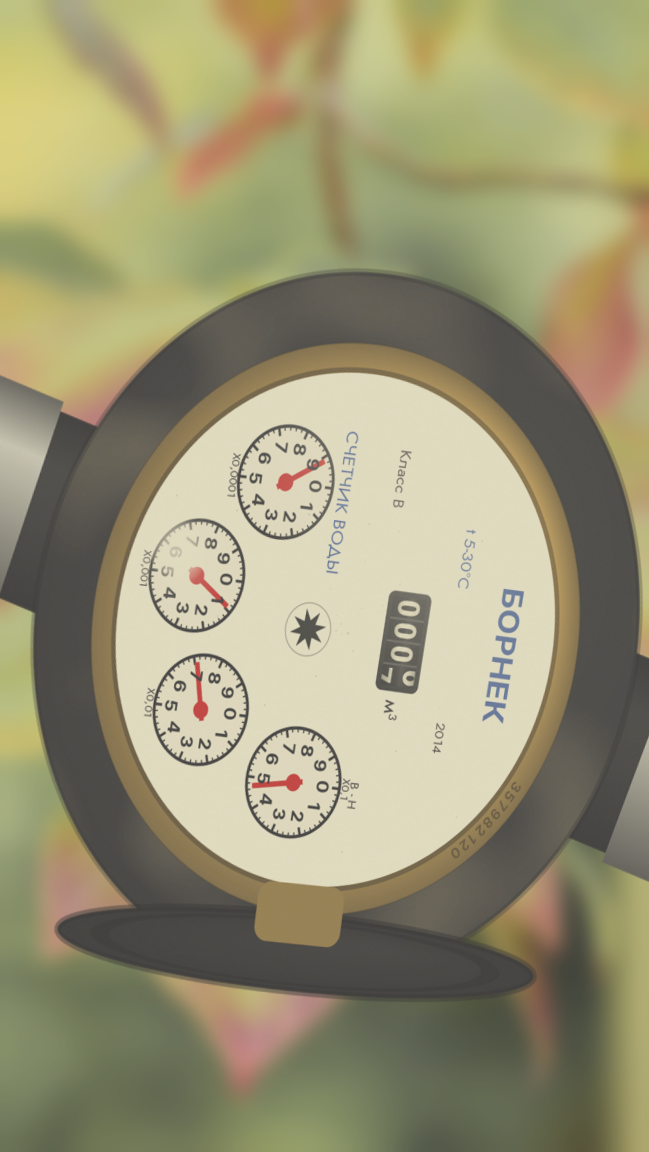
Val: 6.4709 m³
